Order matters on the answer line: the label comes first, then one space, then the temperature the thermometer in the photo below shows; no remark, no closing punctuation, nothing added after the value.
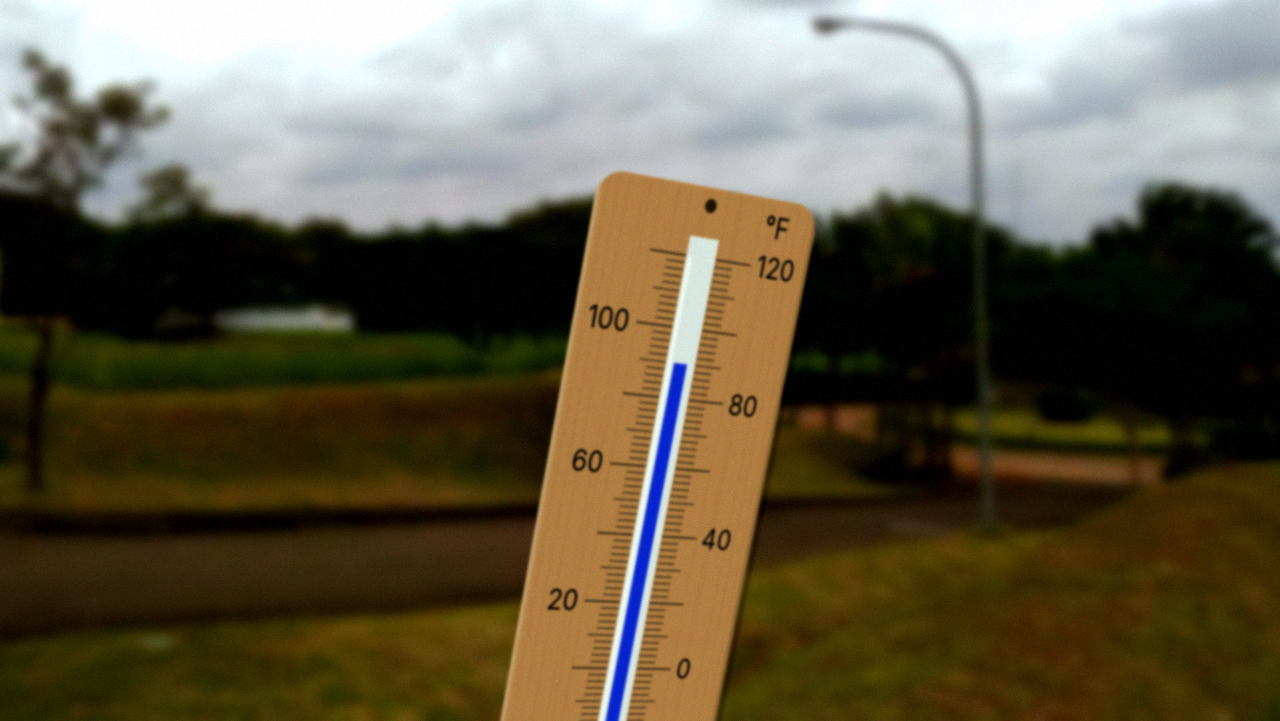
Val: 90 °F
